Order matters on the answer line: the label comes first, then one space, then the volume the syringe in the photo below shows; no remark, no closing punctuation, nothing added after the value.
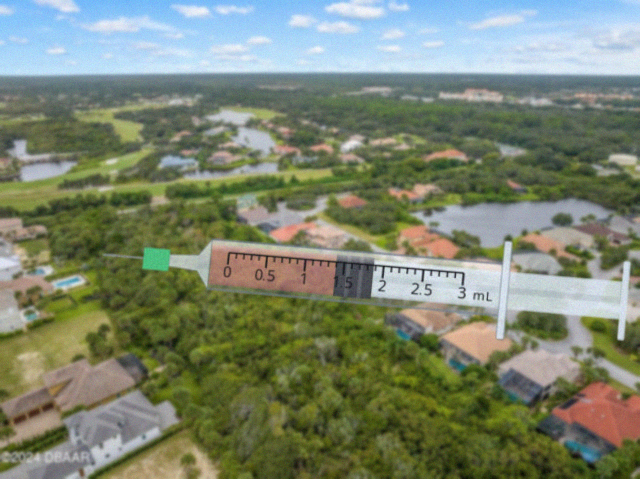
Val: 1.4 mL
